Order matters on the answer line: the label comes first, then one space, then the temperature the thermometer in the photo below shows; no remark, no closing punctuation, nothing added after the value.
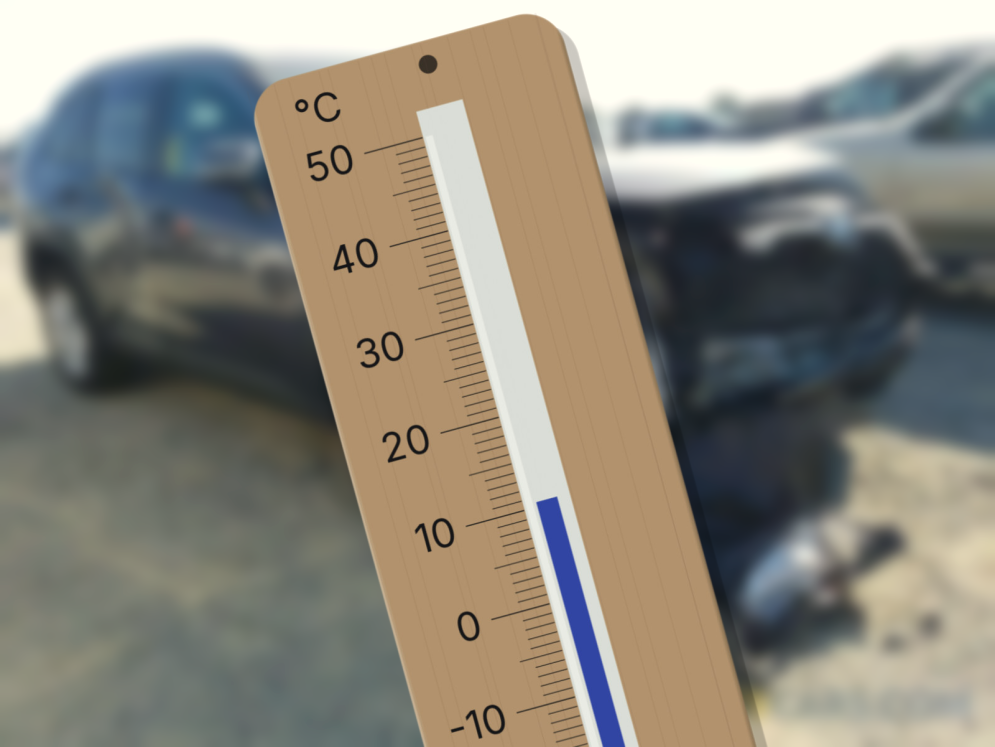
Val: 10.5 °C
